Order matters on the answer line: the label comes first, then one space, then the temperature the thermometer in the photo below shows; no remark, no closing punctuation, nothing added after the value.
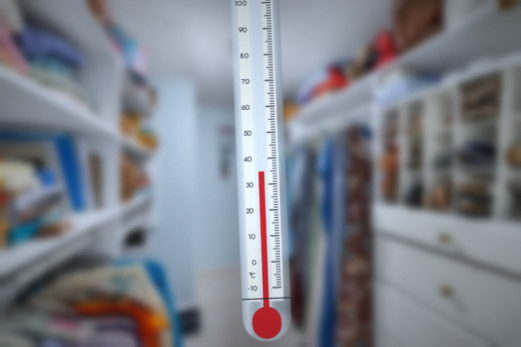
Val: 35 °C
